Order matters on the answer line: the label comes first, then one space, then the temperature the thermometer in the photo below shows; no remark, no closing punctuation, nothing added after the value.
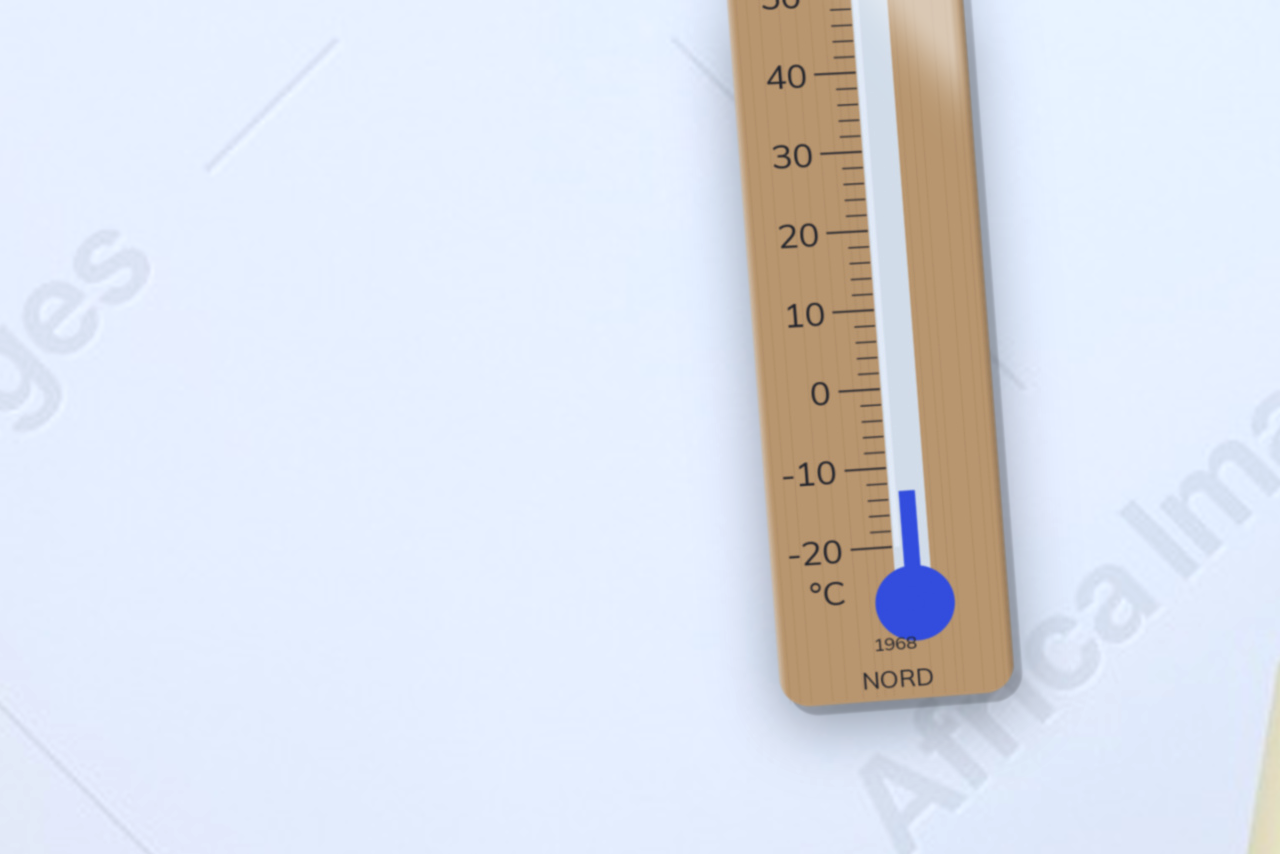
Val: -13 °C
